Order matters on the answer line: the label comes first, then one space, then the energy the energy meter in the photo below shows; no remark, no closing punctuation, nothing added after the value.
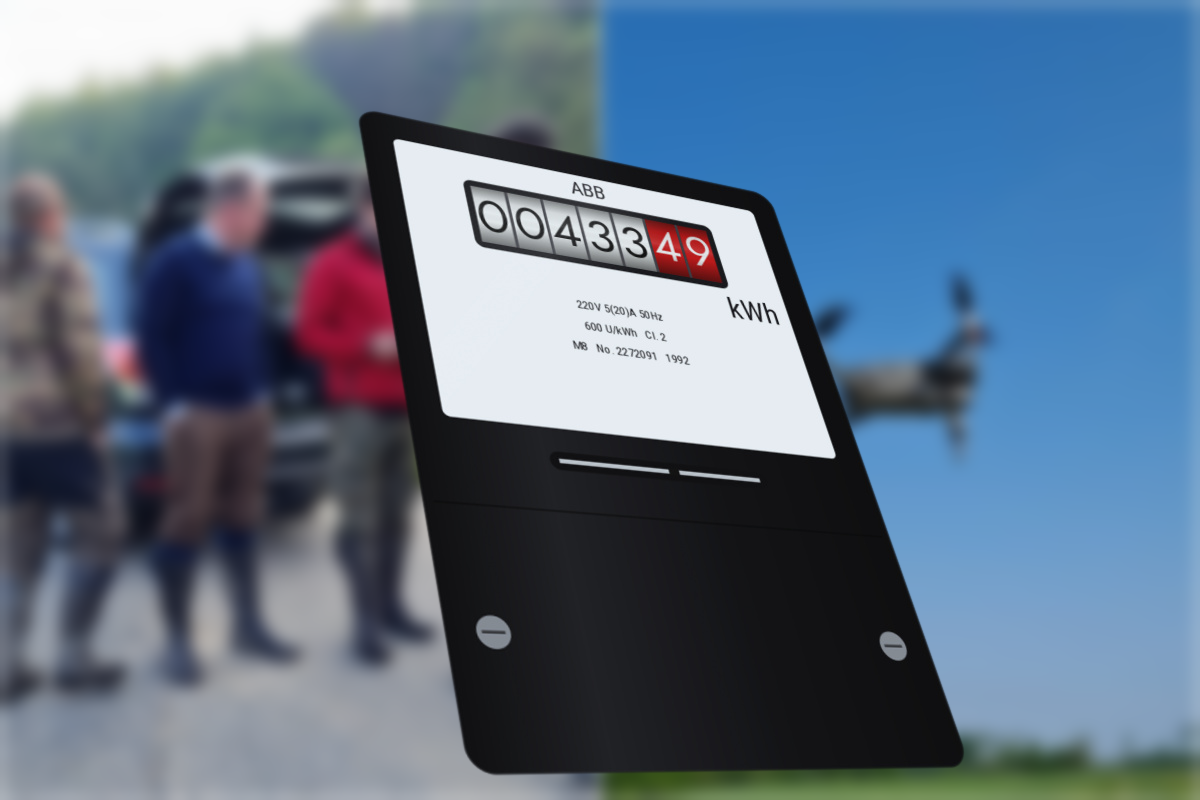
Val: 433.49 kWh
